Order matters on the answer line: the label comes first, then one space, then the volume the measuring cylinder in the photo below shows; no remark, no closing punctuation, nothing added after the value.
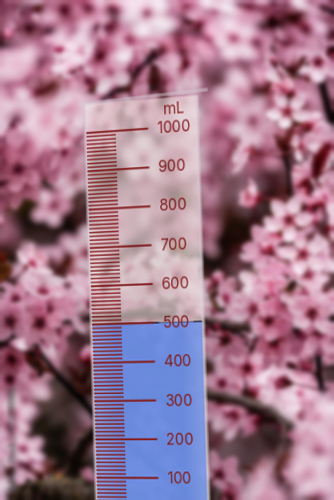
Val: 500 mL
